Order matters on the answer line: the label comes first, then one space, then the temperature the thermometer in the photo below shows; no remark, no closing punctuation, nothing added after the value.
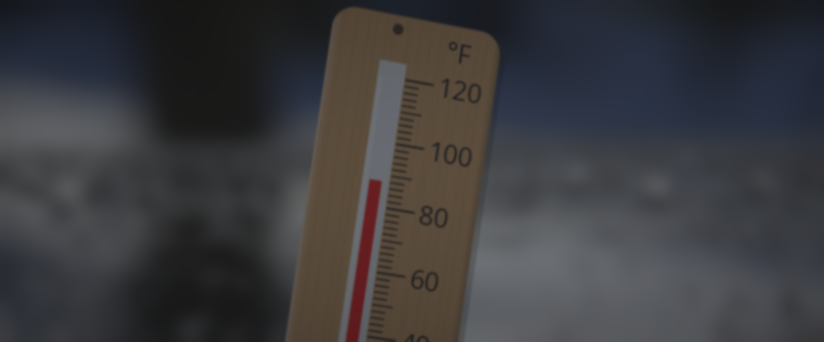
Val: 88 °F
